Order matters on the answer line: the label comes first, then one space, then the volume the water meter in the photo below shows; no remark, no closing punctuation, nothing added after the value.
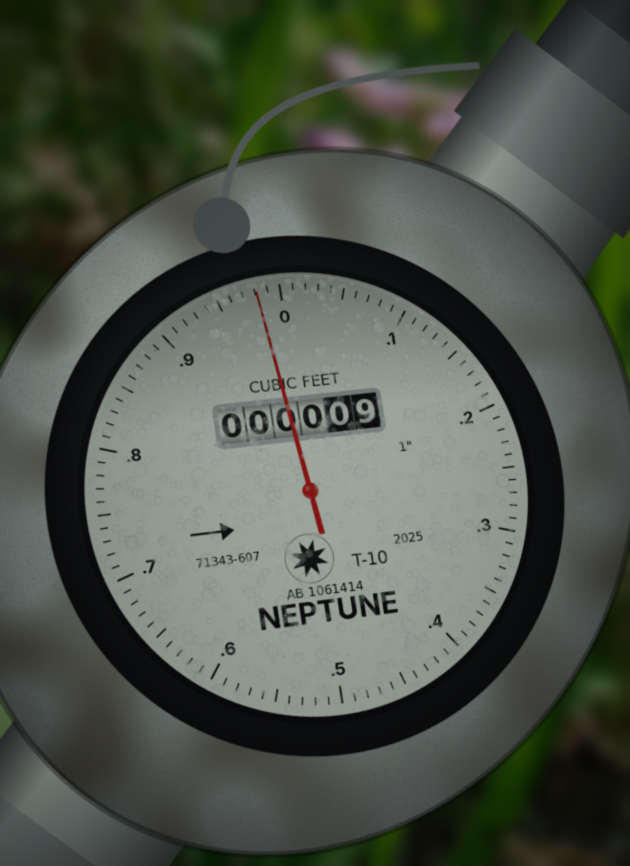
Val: 8.98 ft³
